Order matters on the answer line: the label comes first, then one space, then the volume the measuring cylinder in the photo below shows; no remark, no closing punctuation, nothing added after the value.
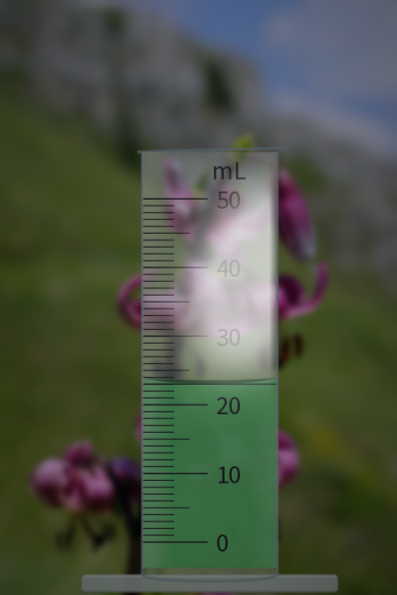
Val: 23 mL
